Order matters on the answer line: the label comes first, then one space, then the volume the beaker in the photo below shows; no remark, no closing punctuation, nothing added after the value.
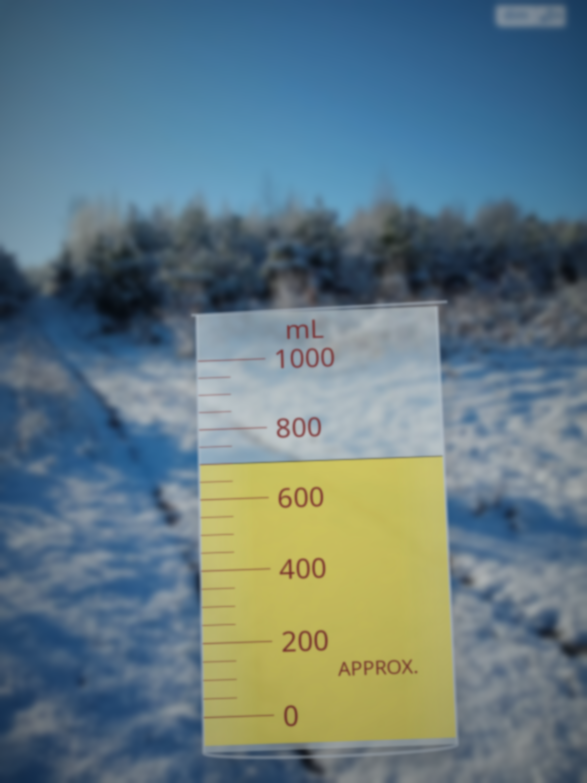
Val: 700 mL
